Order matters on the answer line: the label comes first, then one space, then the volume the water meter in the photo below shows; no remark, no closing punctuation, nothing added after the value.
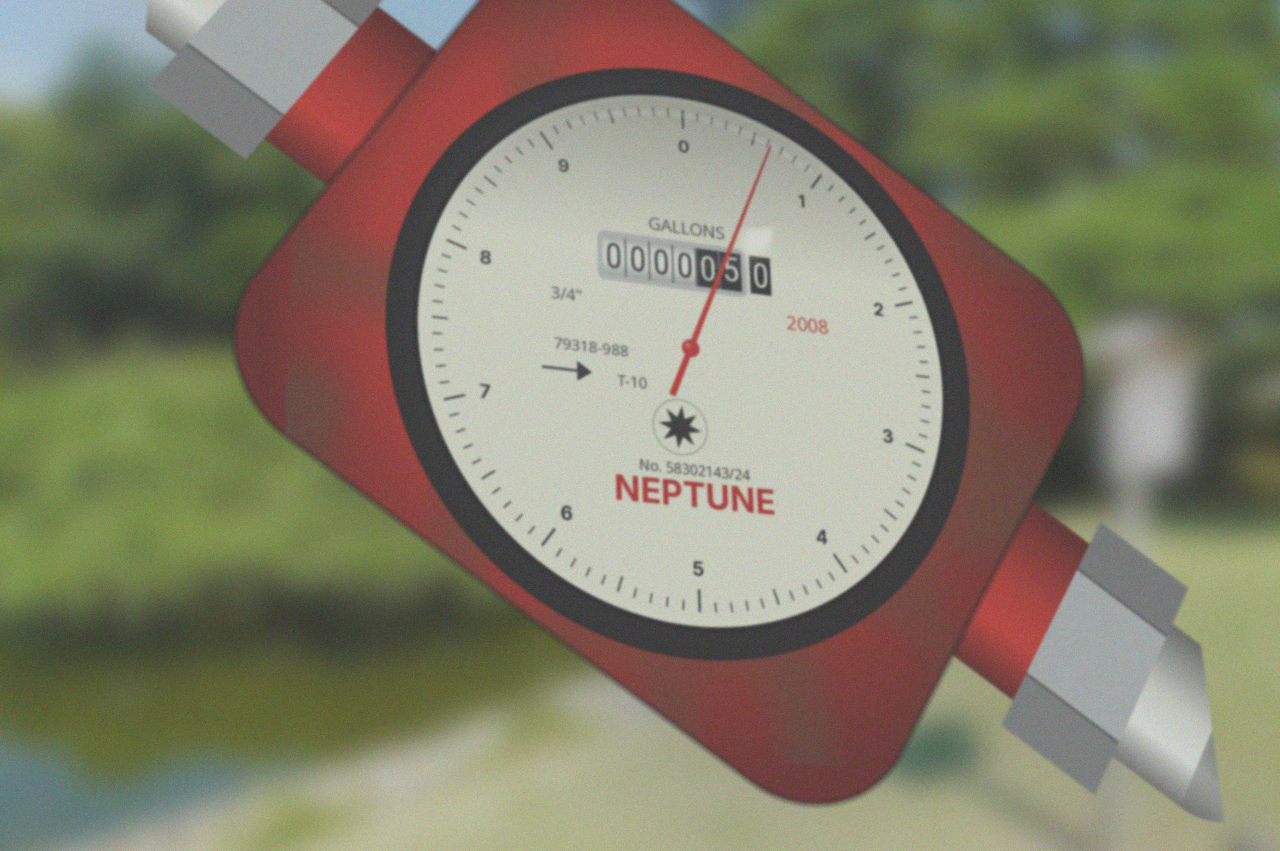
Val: 50.6 gal
